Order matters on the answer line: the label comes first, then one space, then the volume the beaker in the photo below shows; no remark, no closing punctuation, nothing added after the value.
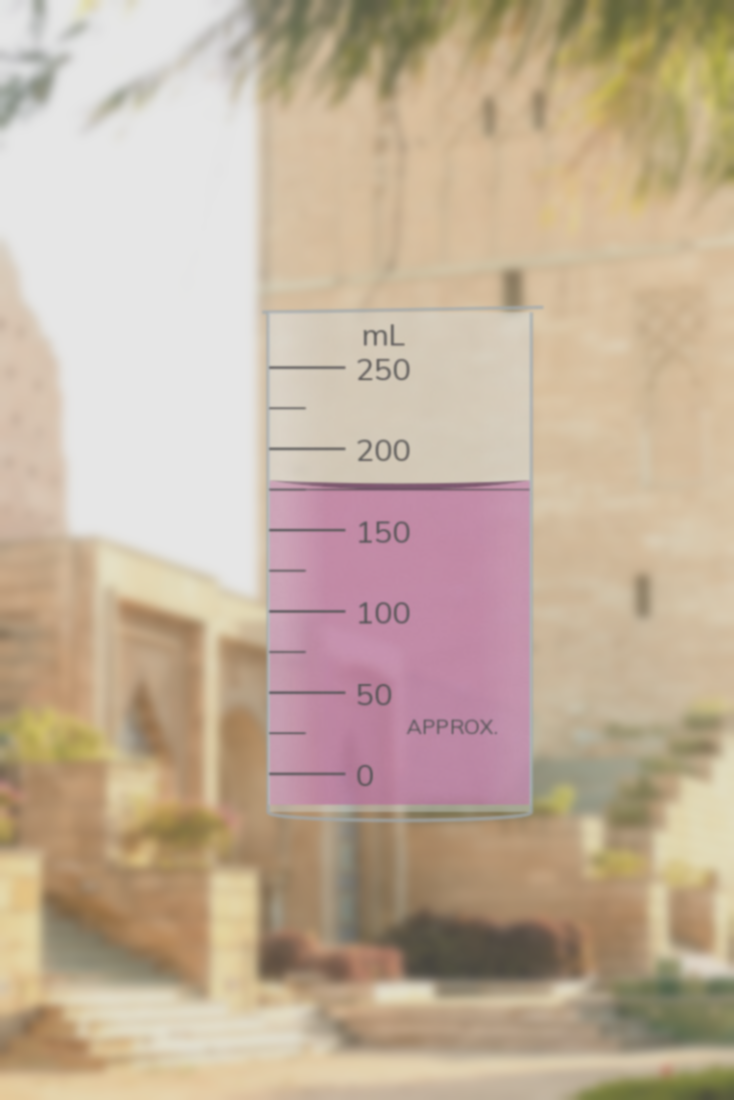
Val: 175 mL
